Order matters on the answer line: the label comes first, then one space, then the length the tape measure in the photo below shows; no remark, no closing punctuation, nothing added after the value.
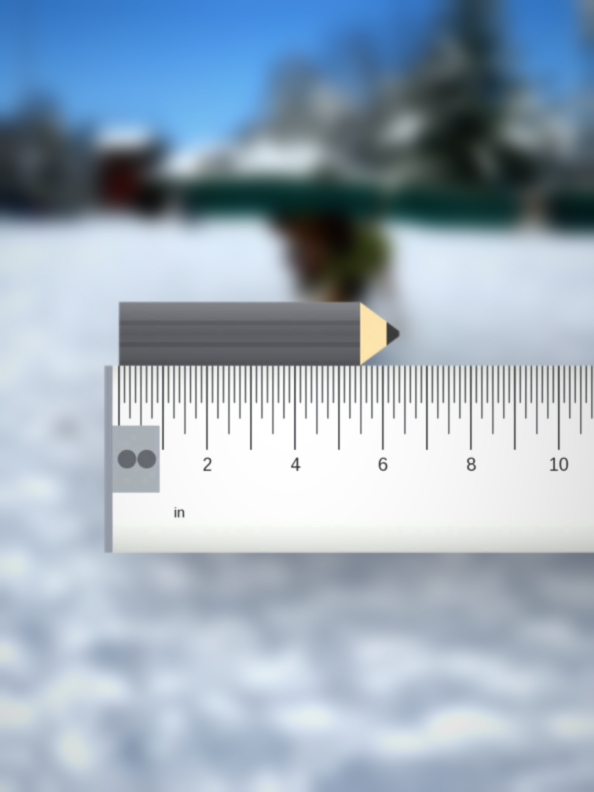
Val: 6.375 in
